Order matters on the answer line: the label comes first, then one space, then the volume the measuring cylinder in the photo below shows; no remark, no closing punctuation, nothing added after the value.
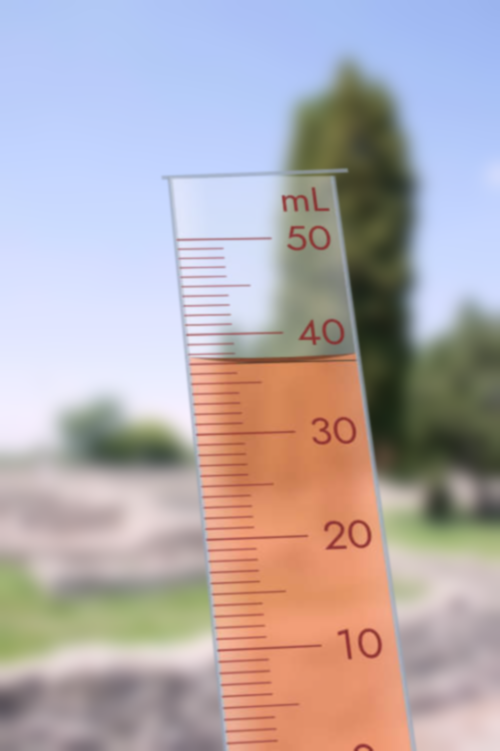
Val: 37 mL
